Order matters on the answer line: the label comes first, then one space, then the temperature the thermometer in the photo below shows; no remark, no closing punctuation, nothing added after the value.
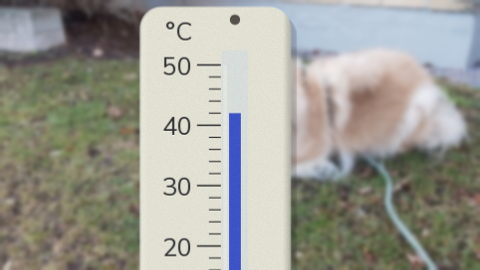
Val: 42 °C
